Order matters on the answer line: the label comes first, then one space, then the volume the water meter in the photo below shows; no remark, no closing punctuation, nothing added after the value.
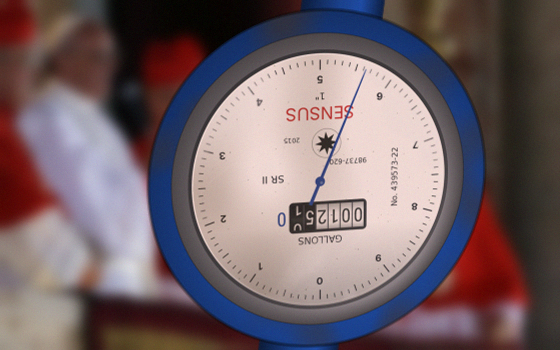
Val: 12505.6 gal
